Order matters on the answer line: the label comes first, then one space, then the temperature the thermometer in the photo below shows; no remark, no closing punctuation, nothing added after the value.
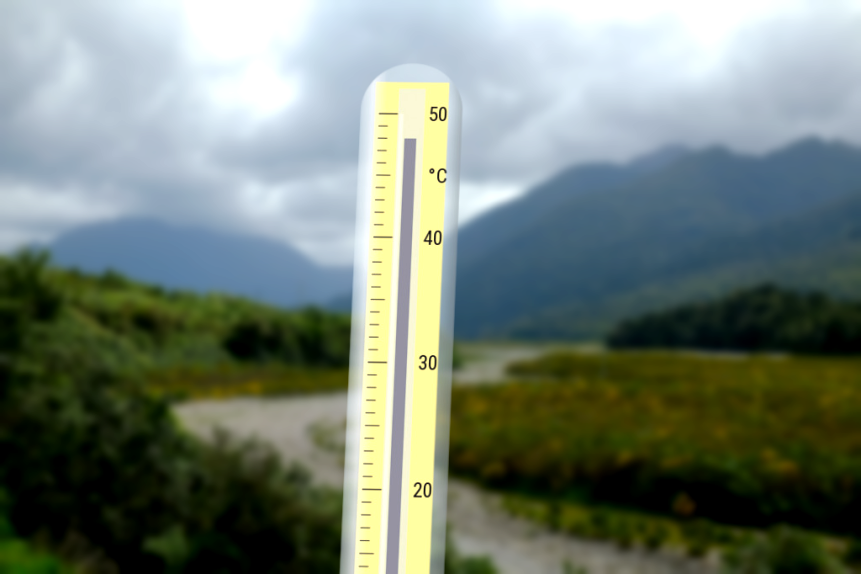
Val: 48 °C
